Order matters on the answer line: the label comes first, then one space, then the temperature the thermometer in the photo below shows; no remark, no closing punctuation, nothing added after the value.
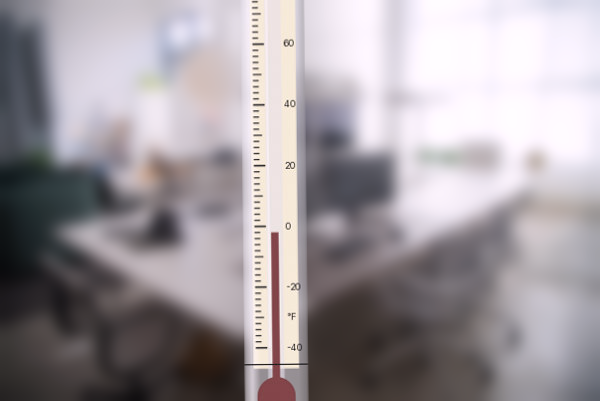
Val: -2 °F
